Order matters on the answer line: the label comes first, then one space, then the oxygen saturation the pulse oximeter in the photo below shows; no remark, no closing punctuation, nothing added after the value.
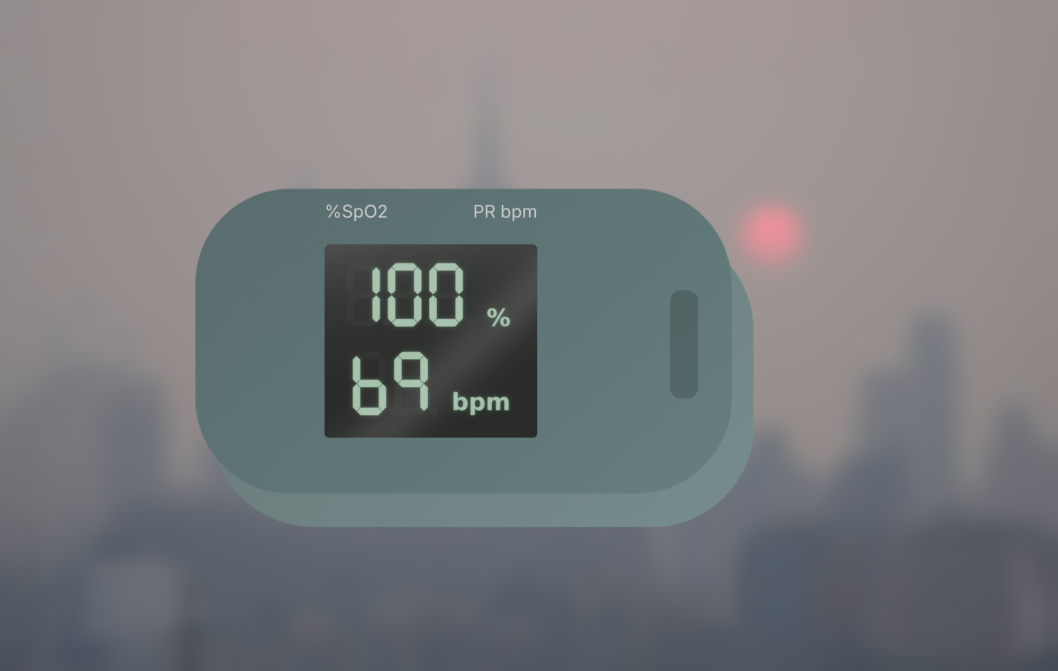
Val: 100 %
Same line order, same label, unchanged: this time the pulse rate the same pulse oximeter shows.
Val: 69 bpm
